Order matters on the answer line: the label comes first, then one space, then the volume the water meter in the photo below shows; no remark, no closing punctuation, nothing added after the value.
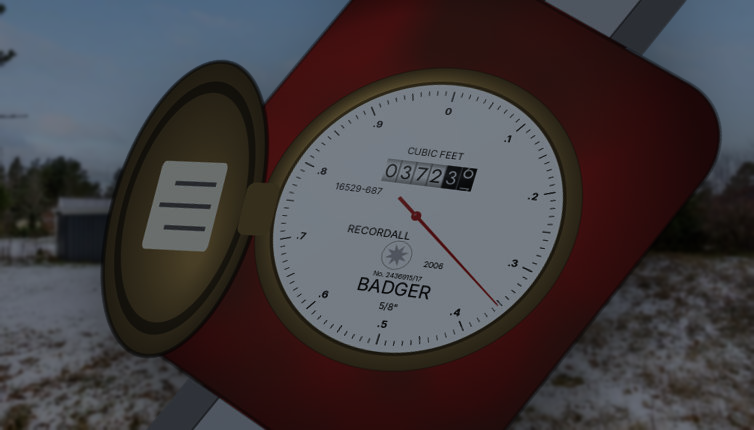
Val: 37236.35 ft³
